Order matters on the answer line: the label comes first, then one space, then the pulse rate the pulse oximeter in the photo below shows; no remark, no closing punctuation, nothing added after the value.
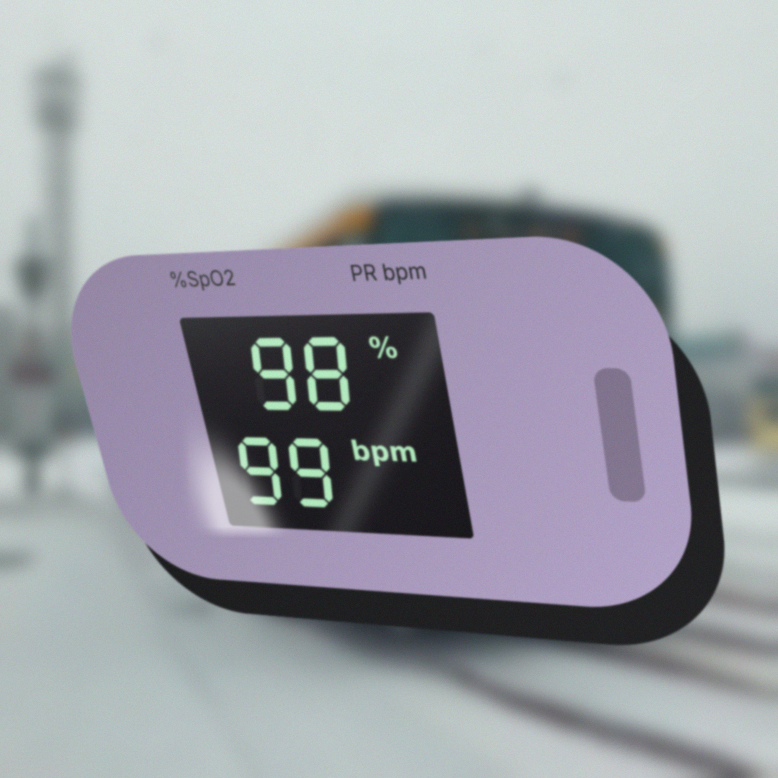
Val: 99 bpm
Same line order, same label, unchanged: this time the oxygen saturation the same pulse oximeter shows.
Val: 98 %
